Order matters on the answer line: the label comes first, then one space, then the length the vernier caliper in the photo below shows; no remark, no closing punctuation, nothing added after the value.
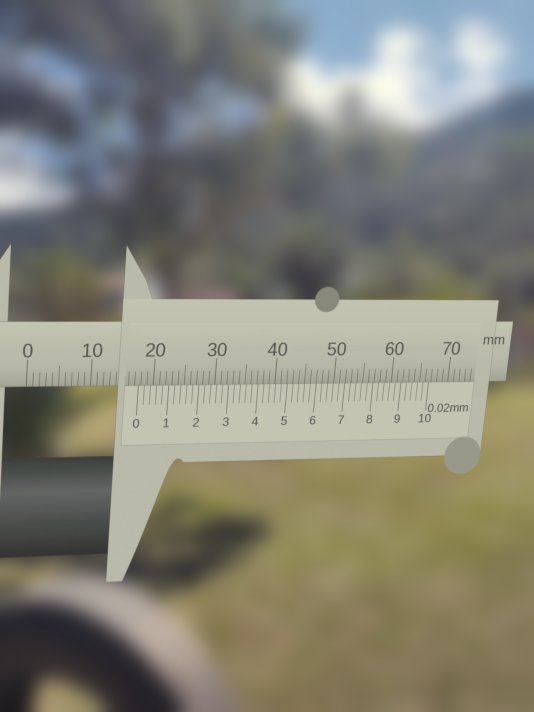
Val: 17.6 mm
